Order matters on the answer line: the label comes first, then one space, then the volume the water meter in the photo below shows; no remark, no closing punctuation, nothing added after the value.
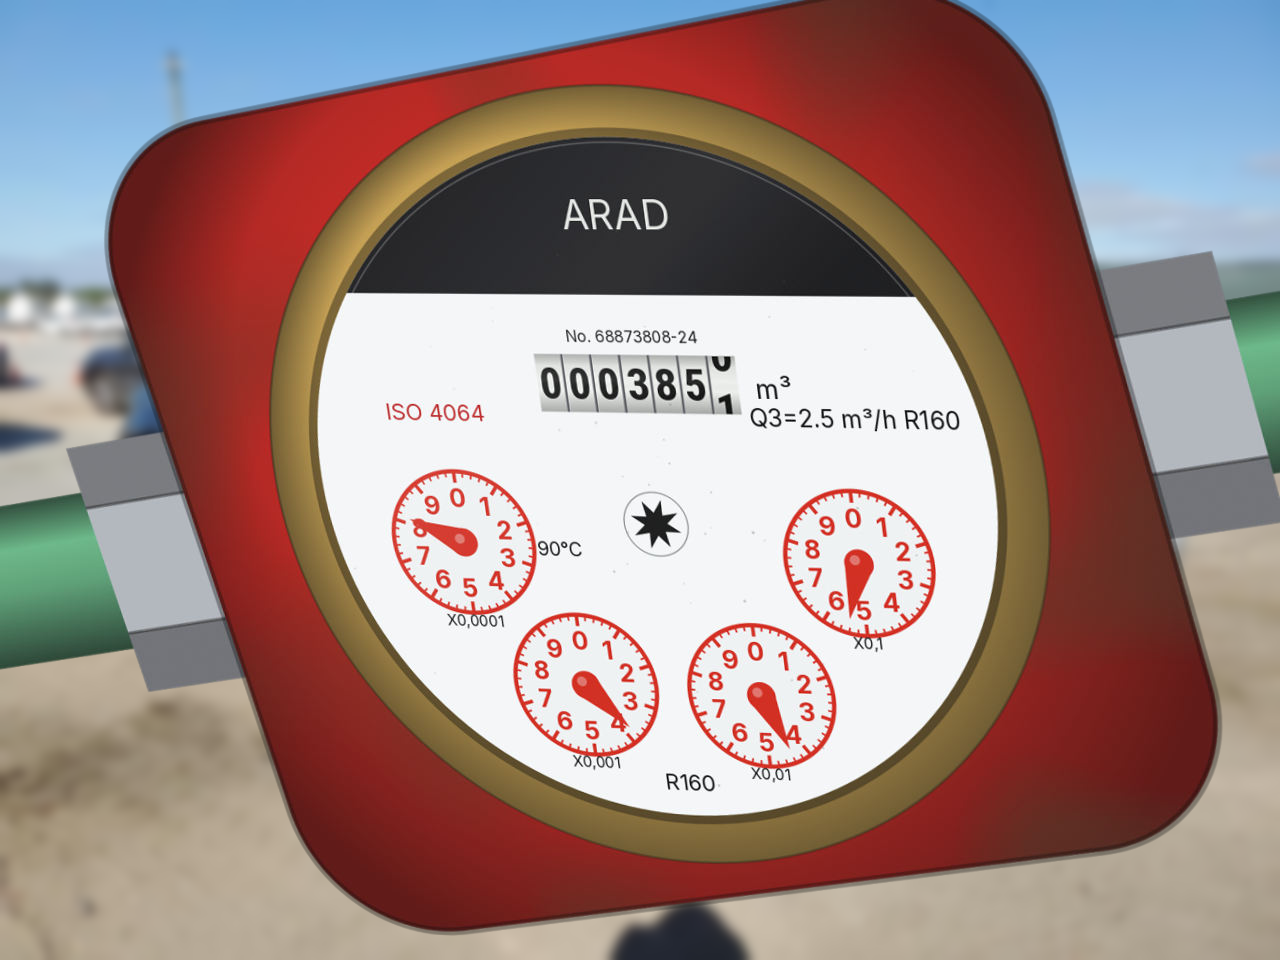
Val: 3850.5438 m³
